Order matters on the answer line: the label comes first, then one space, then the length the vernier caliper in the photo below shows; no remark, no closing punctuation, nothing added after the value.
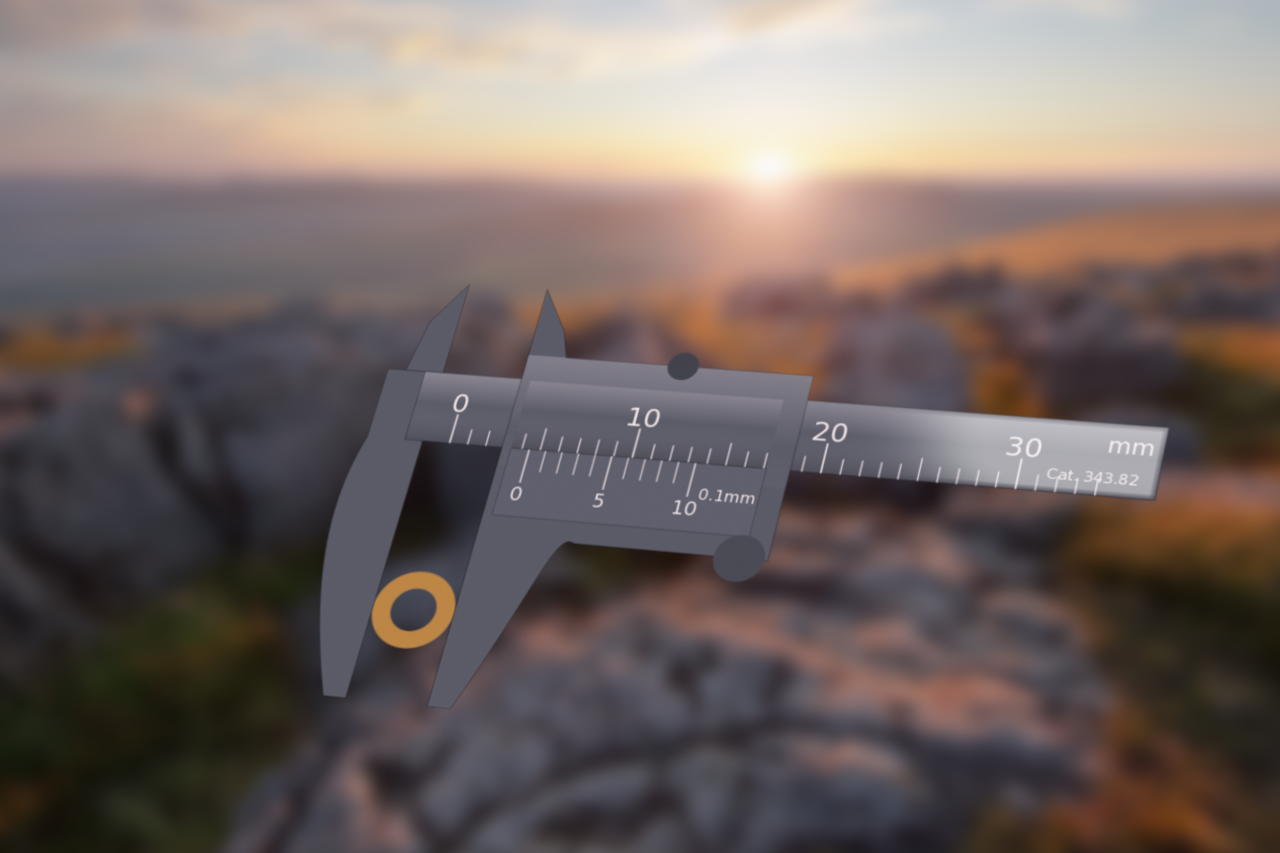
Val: 4.4 mm
